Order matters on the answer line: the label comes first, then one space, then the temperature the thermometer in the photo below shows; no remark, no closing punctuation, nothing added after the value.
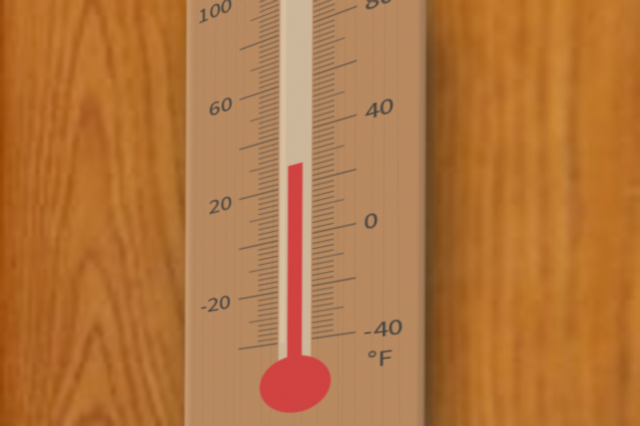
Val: 28 °F
